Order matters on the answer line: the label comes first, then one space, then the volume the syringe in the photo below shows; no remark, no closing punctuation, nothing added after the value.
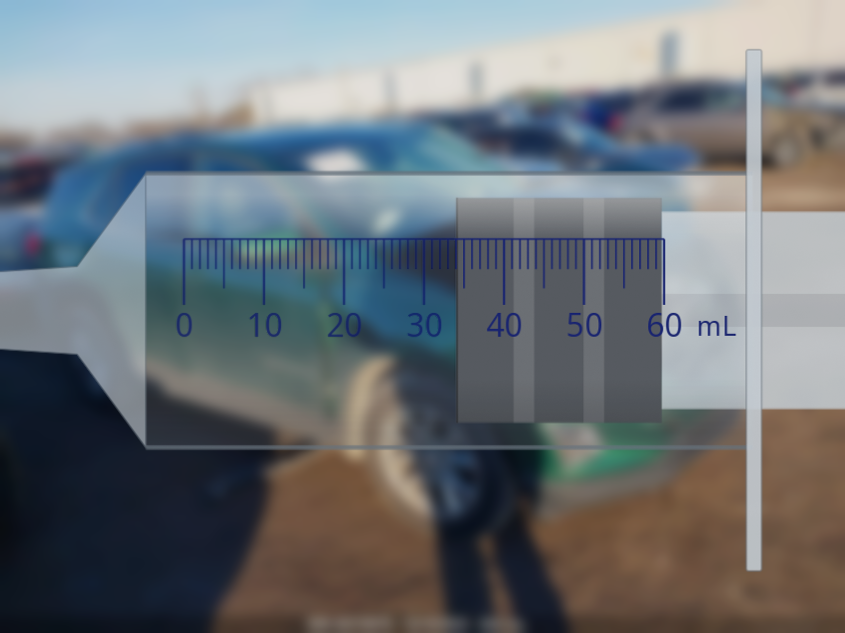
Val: 34 mL
